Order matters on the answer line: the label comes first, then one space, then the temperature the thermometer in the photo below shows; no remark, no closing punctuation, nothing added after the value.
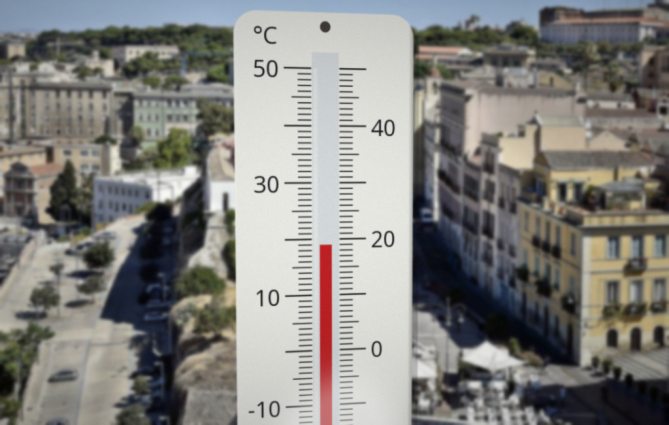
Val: 19 °C
